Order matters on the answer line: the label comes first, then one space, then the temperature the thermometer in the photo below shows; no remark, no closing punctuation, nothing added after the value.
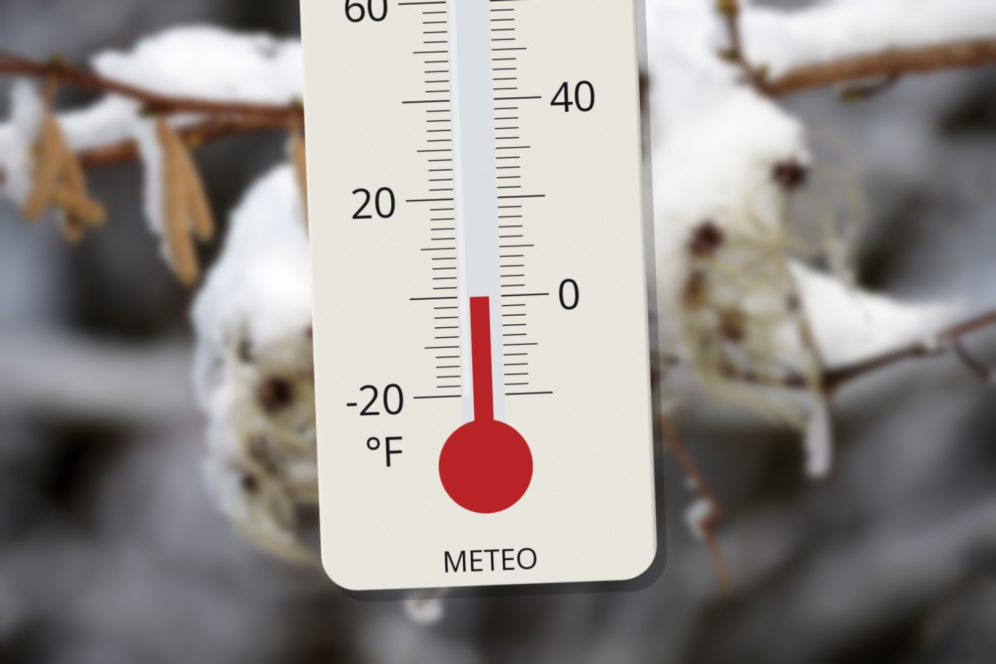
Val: 0 °F
